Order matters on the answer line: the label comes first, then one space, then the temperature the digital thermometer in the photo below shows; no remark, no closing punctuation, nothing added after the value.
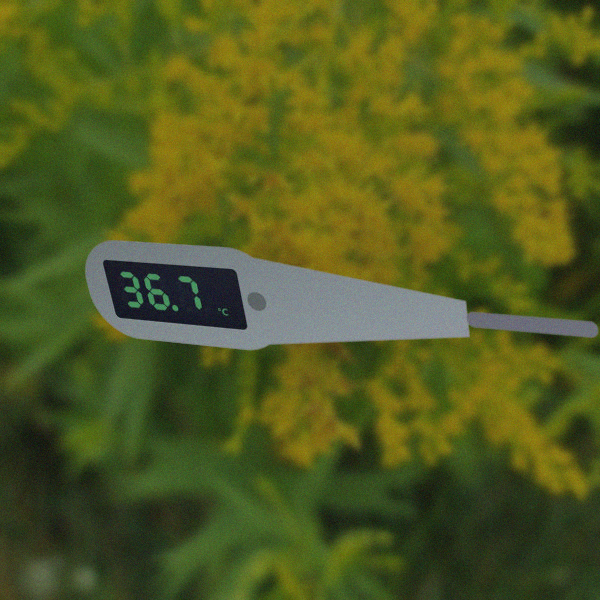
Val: 36.7 °C
